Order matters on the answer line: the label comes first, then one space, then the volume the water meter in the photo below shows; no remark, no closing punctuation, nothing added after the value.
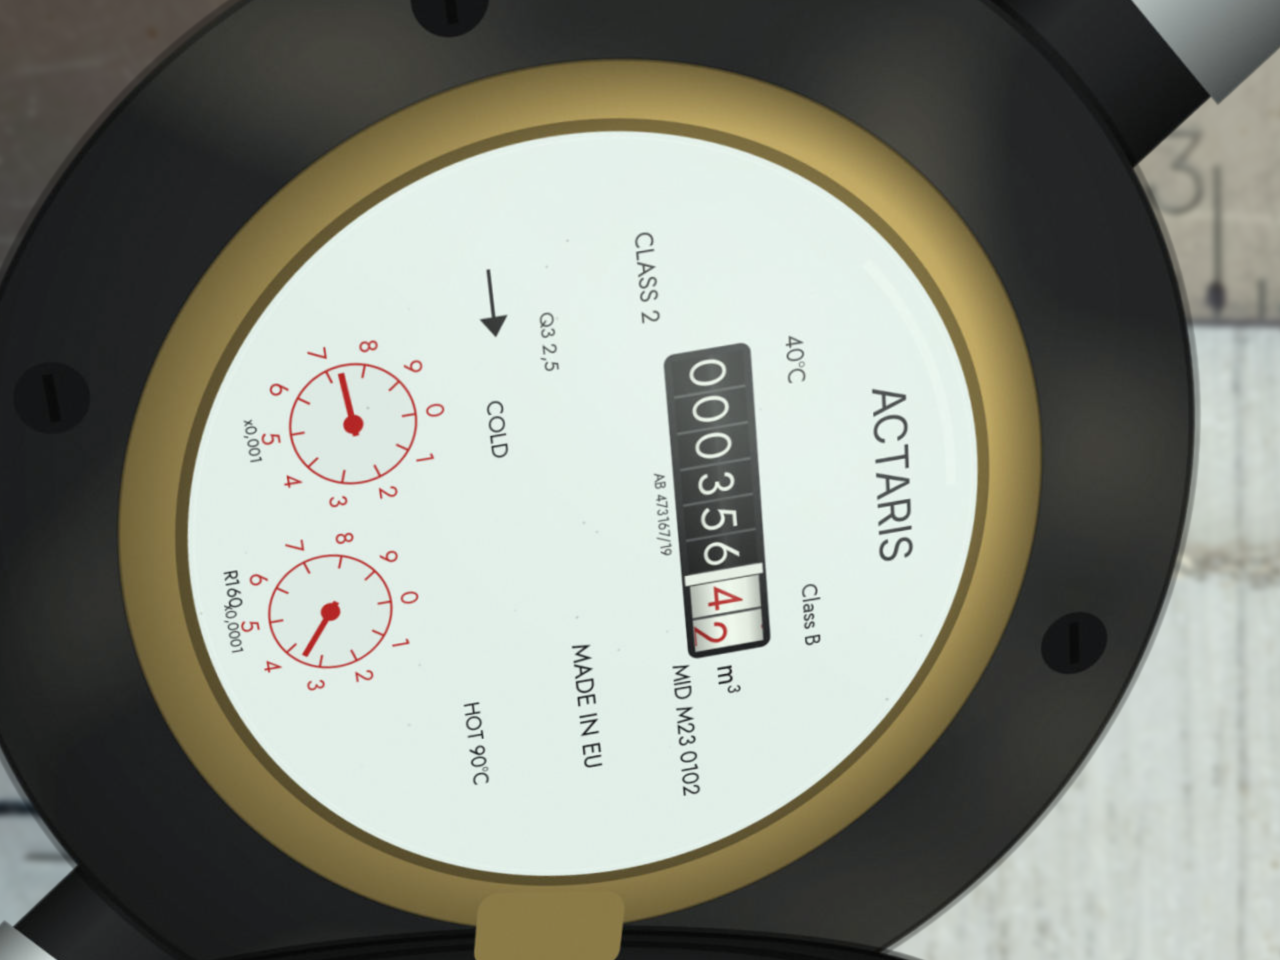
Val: 356.4173 m³
